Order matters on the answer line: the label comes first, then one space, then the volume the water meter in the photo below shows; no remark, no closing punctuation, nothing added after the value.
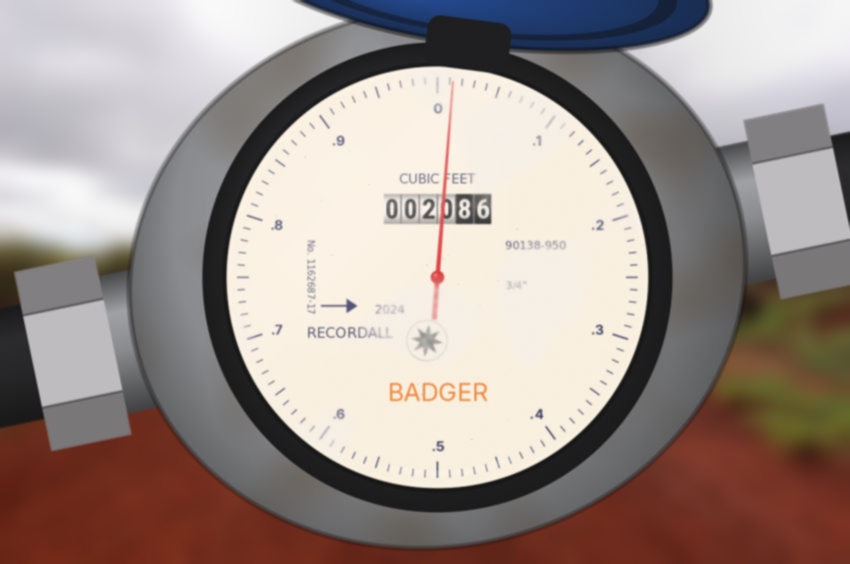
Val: 2086.01 ft³
